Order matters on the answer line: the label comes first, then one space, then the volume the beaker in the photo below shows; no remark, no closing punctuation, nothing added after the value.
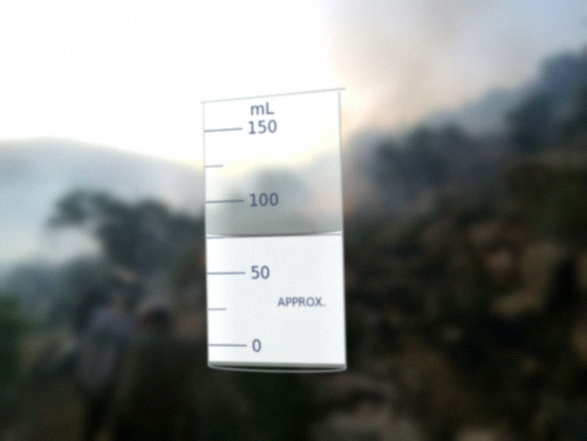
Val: 75 mL
